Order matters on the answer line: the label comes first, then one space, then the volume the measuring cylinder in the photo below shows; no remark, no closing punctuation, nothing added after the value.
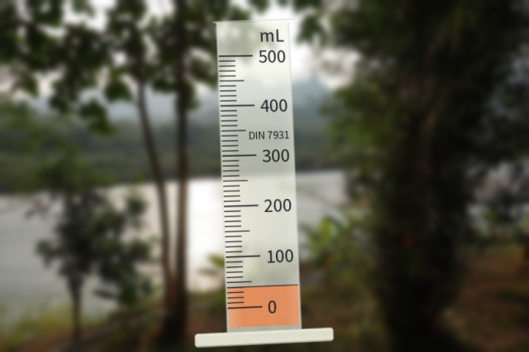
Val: 40 mL
